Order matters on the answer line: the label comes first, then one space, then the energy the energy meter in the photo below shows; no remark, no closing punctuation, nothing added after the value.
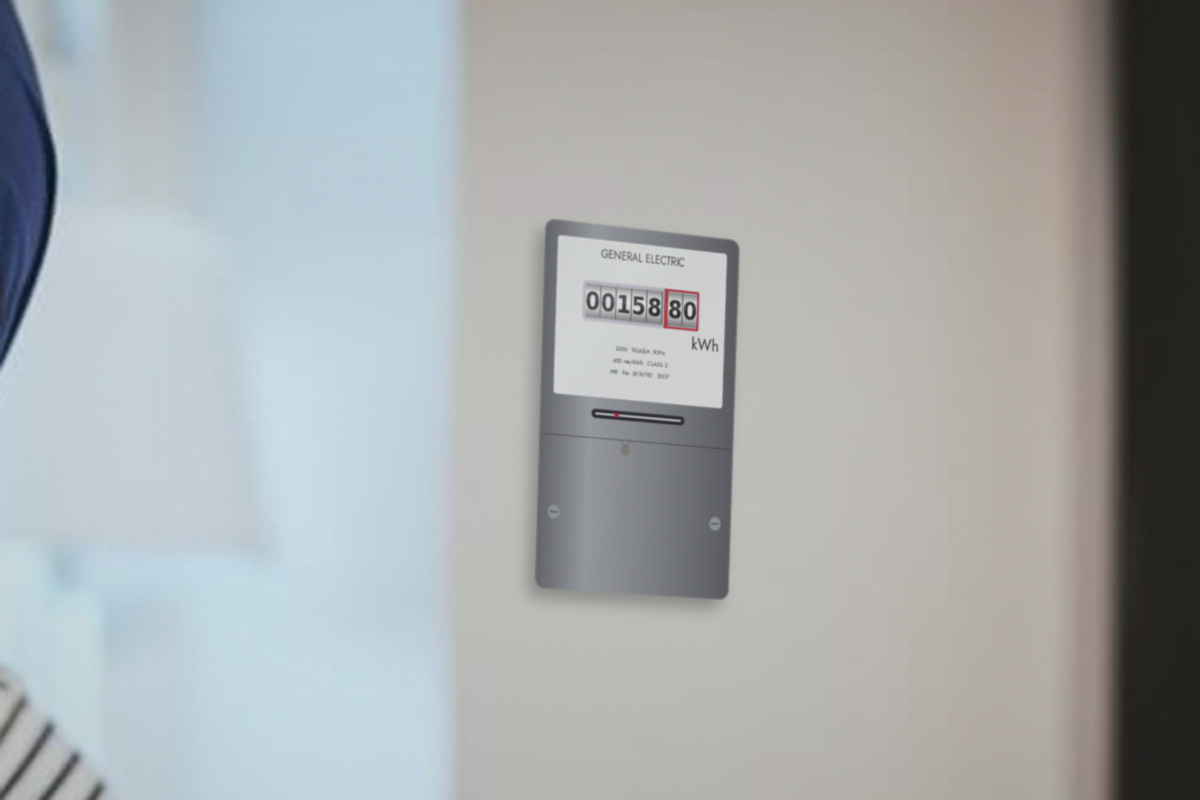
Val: 158.80 kWh
